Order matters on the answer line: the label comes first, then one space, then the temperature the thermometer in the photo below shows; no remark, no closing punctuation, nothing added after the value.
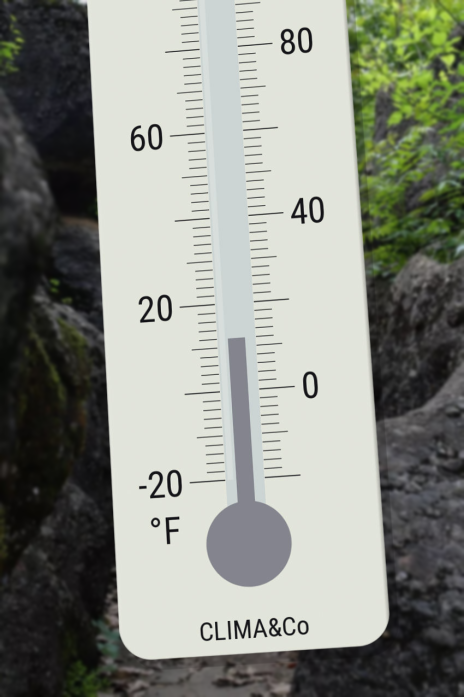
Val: 12 °F
